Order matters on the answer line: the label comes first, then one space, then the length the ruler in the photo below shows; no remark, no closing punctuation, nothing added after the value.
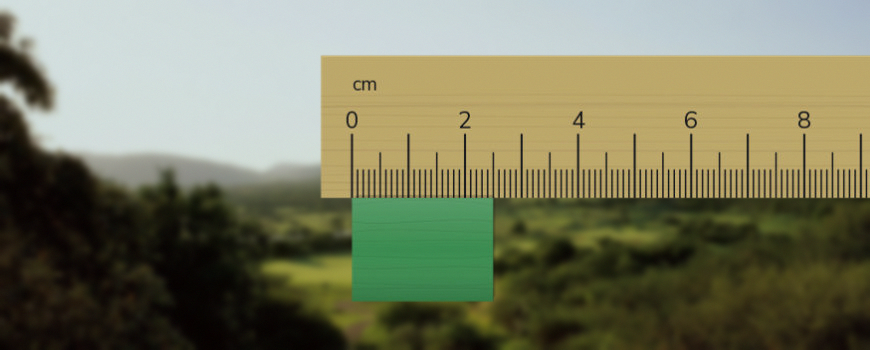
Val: 2.5 cm
